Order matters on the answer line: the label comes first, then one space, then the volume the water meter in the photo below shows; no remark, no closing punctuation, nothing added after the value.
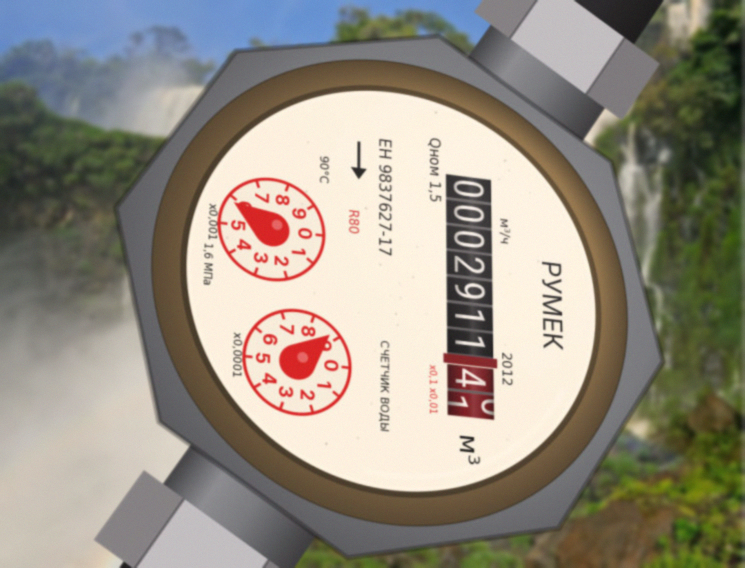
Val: 2911.4058 m³
